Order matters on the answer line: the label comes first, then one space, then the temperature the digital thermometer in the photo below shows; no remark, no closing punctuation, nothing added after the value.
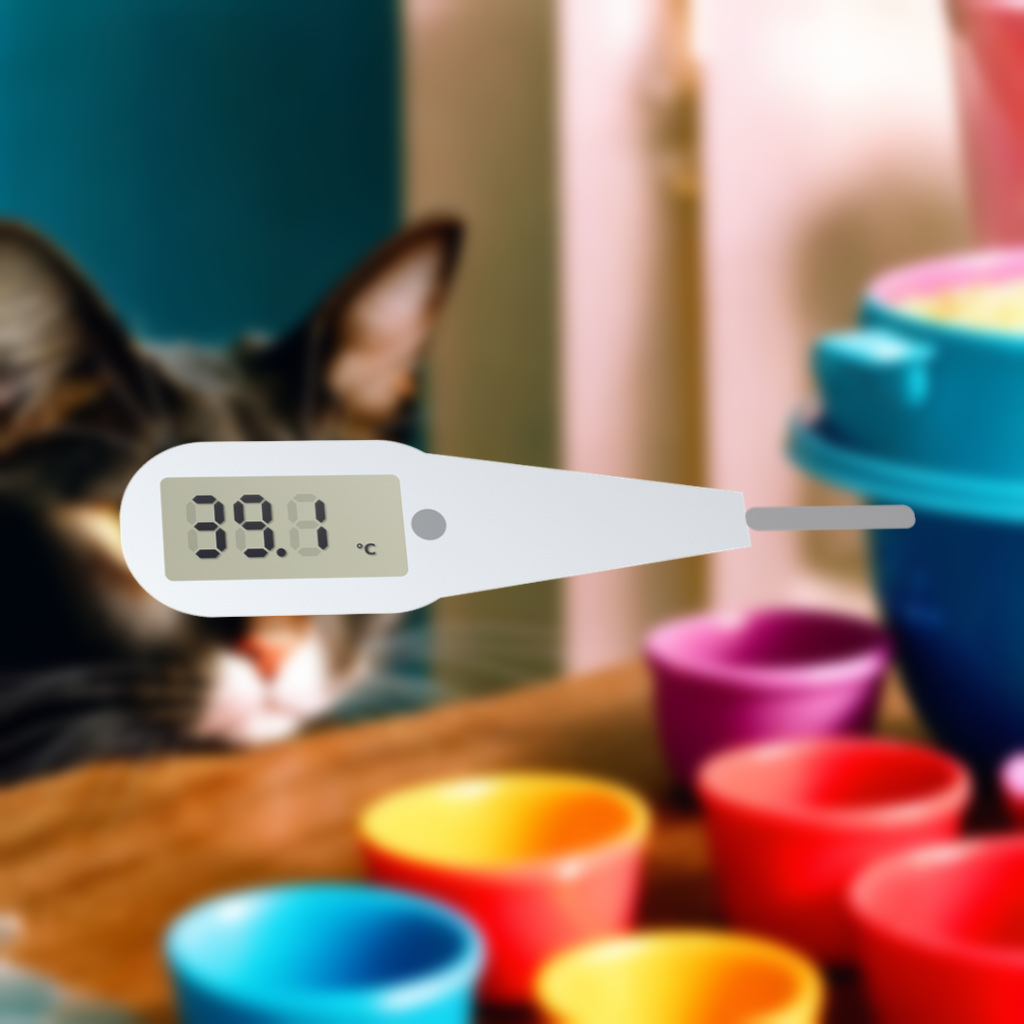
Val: 39.1 °C
